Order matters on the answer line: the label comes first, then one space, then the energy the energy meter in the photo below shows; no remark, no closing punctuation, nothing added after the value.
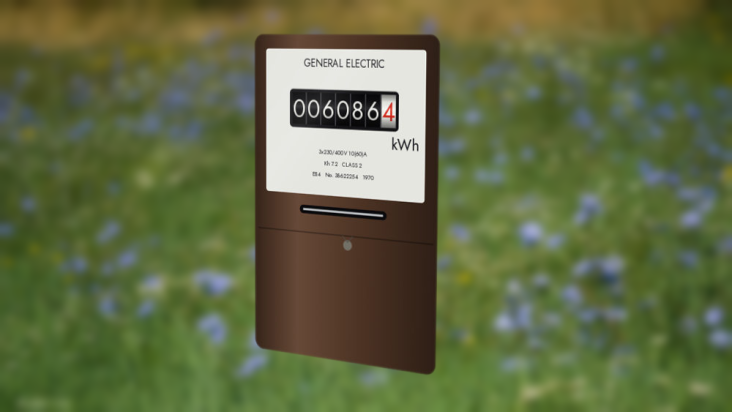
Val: 6086.4 kWh
